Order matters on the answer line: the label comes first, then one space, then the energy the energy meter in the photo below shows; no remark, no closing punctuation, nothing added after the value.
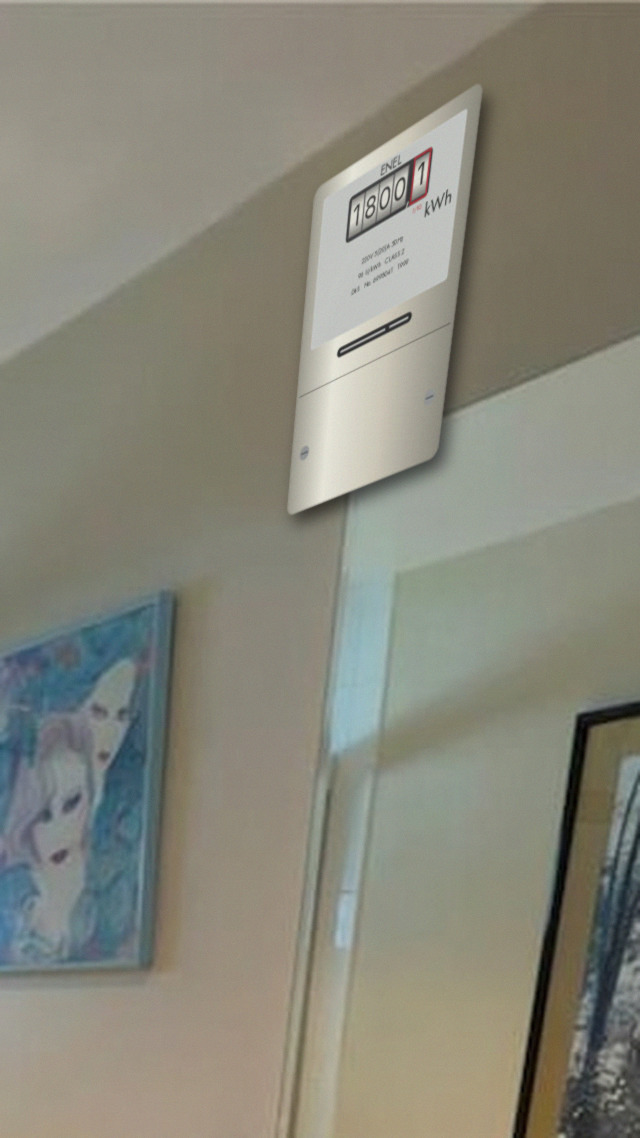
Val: 1800.1 kWh
